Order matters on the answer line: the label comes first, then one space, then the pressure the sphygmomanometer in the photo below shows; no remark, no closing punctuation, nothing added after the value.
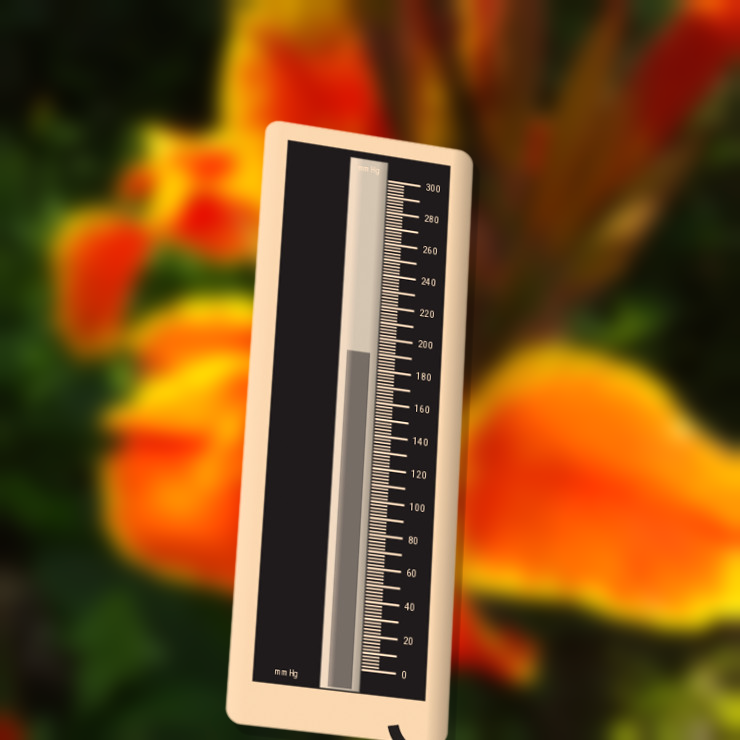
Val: 190 mmHg
